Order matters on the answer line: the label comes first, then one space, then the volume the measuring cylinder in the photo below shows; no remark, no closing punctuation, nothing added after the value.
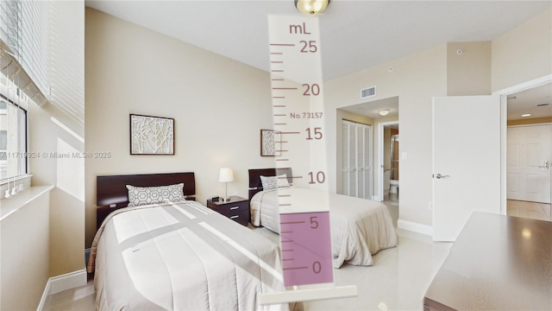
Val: 6 mL
